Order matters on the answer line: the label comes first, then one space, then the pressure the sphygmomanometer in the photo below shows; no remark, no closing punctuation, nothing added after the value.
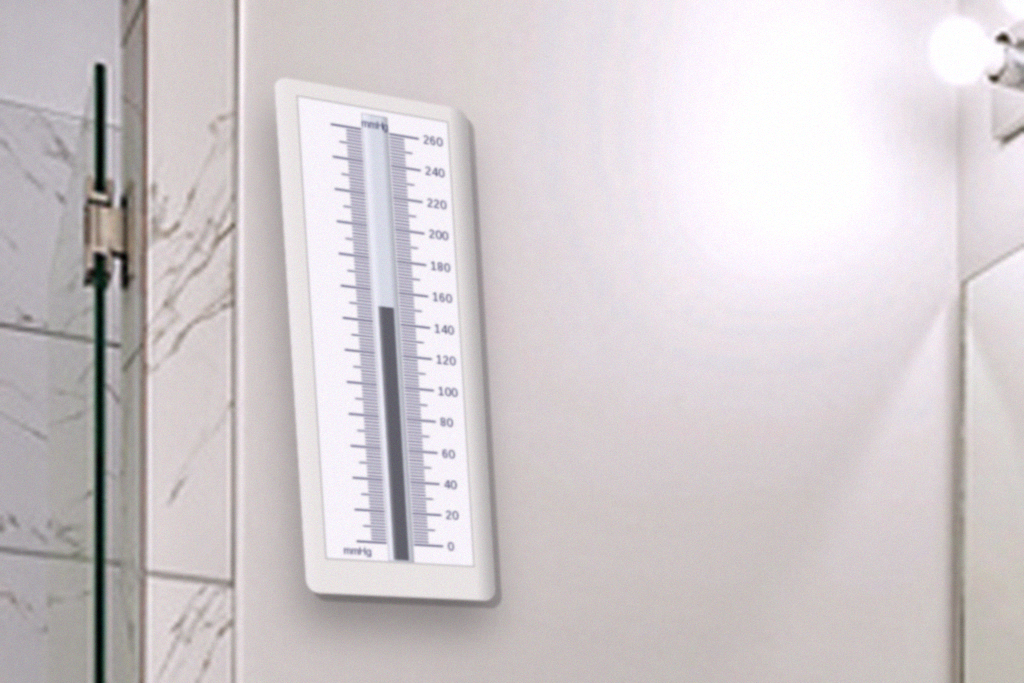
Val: 150 mmHg
